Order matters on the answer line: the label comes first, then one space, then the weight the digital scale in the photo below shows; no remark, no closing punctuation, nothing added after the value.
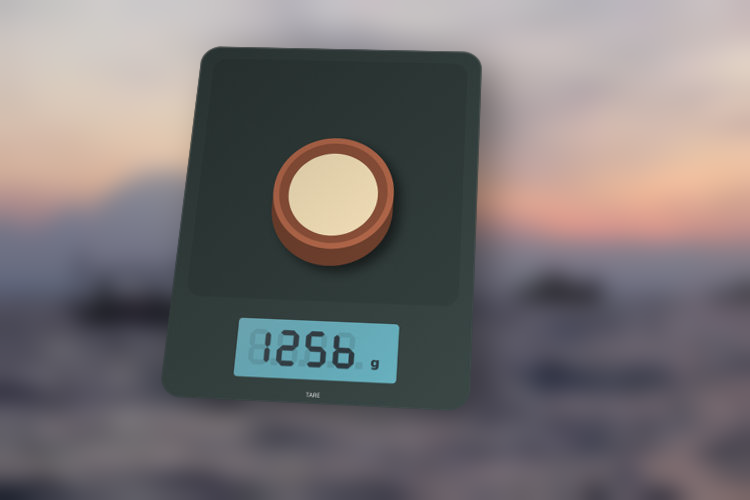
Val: 1256 g
